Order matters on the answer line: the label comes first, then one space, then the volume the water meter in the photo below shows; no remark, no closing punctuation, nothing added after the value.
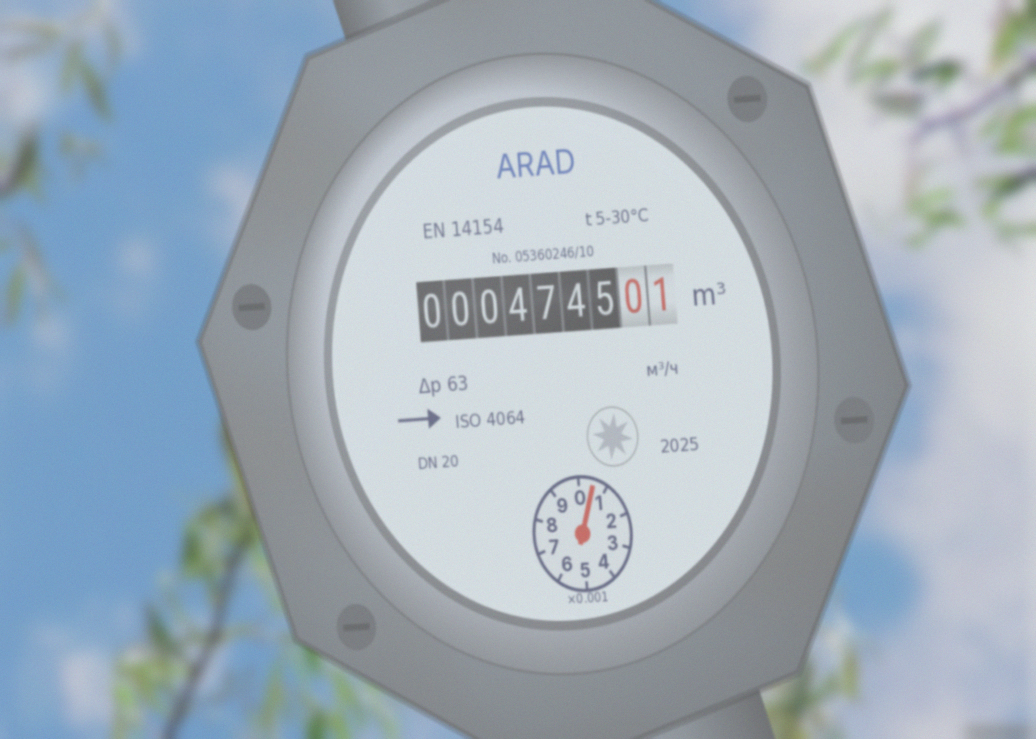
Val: 4745.010 m³
